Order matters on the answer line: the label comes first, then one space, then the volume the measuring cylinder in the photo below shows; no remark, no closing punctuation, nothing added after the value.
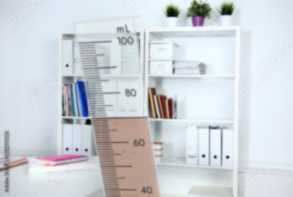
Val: 70 mL
